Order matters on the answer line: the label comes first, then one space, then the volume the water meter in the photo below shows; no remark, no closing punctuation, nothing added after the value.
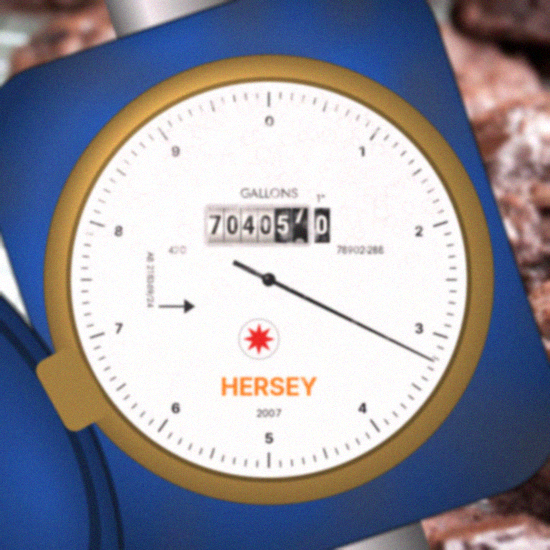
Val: 7040573.2 gal
